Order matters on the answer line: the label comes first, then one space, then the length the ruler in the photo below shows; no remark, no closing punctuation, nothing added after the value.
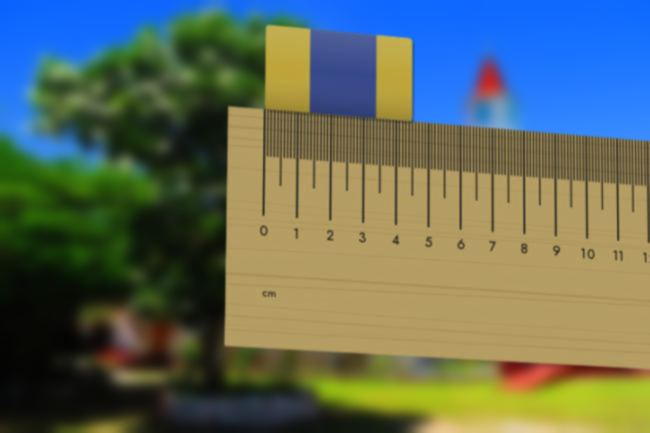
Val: 4.5 cm
